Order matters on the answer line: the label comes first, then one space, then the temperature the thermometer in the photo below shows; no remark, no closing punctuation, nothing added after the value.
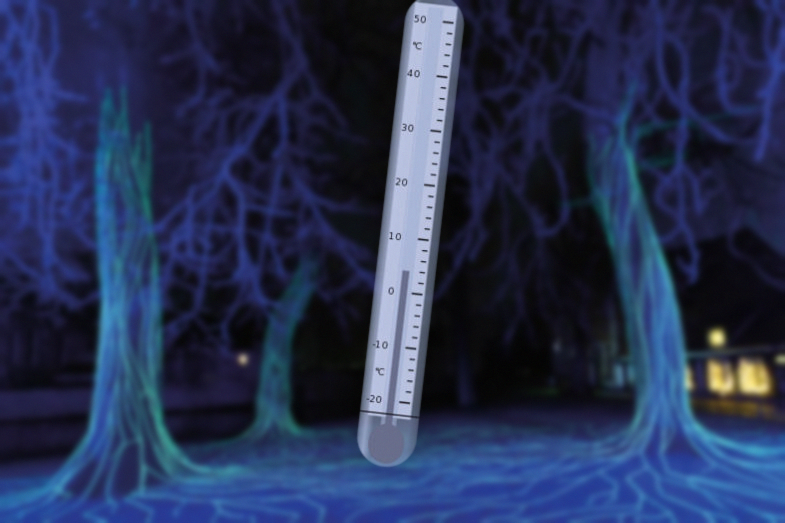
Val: 4 °C
